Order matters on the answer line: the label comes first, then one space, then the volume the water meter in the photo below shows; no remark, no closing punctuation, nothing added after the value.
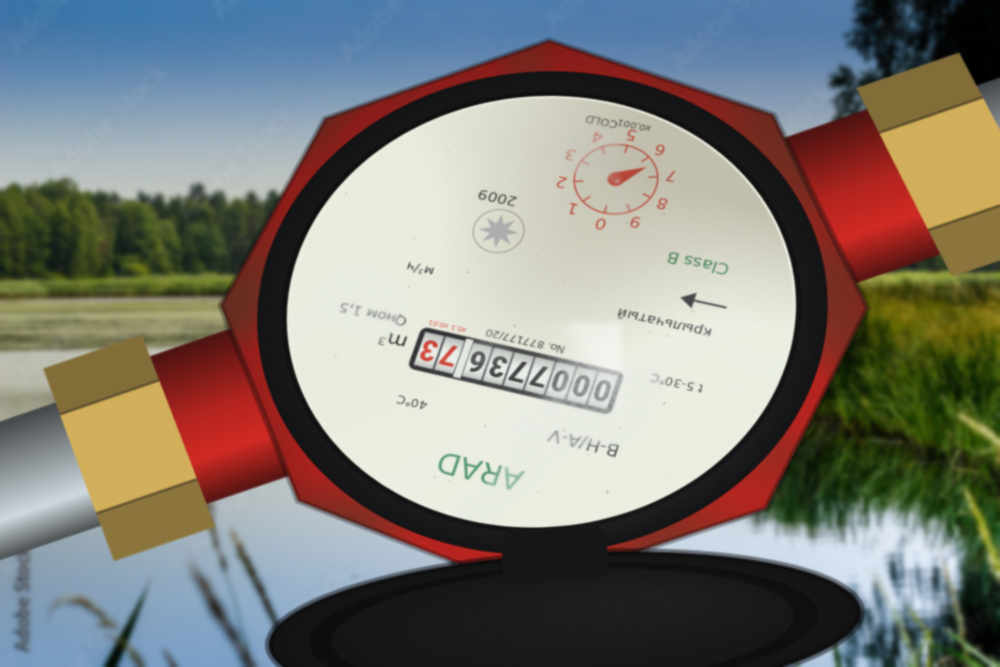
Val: 7736.736 m³
